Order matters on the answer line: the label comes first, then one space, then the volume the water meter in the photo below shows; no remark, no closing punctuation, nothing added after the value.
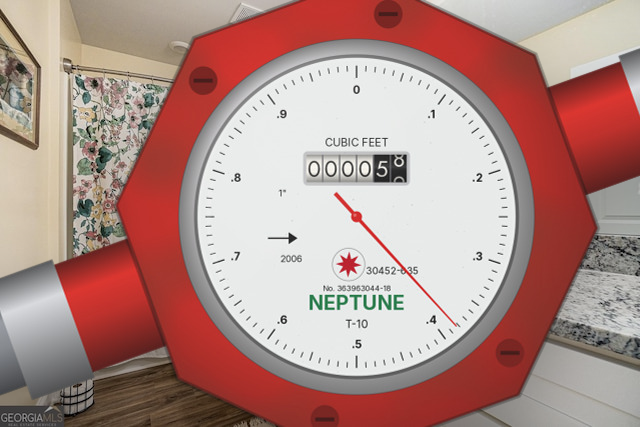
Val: 58.38 ft³
